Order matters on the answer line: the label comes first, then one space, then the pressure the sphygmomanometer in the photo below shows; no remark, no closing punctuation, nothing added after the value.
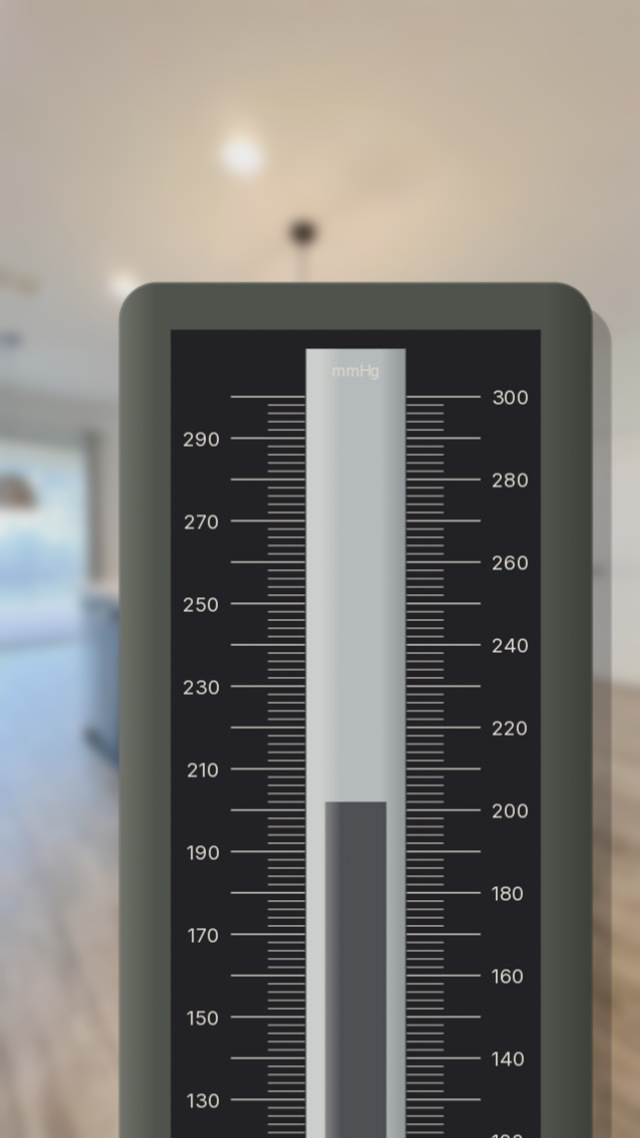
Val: 202 mmHg
